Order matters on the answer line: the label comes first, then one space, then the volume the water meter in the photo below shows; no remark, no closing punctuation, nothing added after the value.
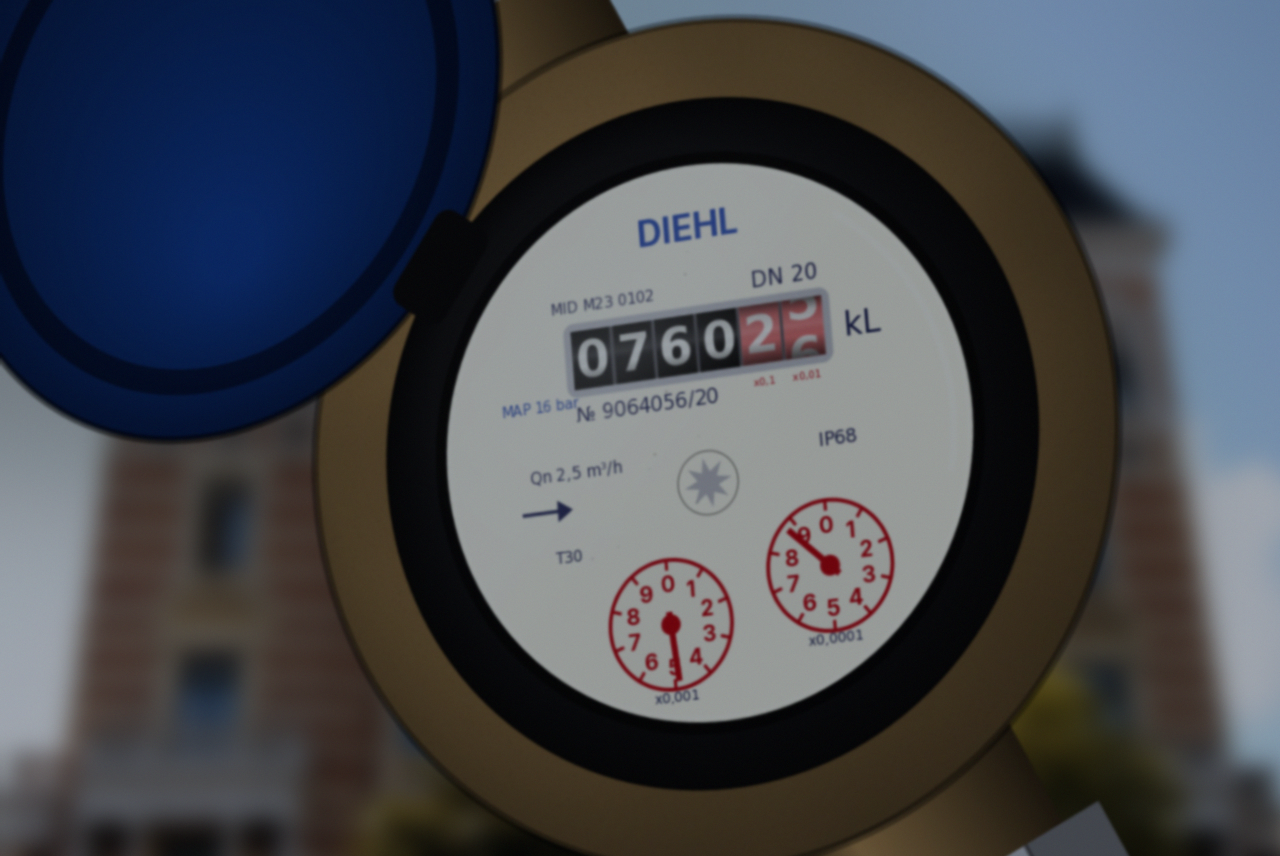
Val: 760.2548 kL
